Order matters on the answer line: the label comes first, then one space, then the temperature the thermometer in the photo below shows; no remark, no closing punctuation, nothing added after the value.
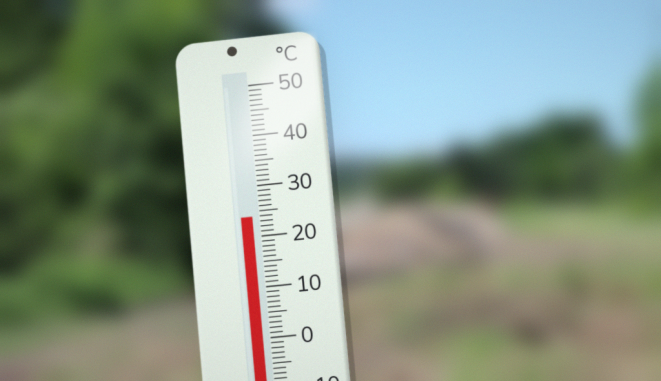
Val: 24 °C
